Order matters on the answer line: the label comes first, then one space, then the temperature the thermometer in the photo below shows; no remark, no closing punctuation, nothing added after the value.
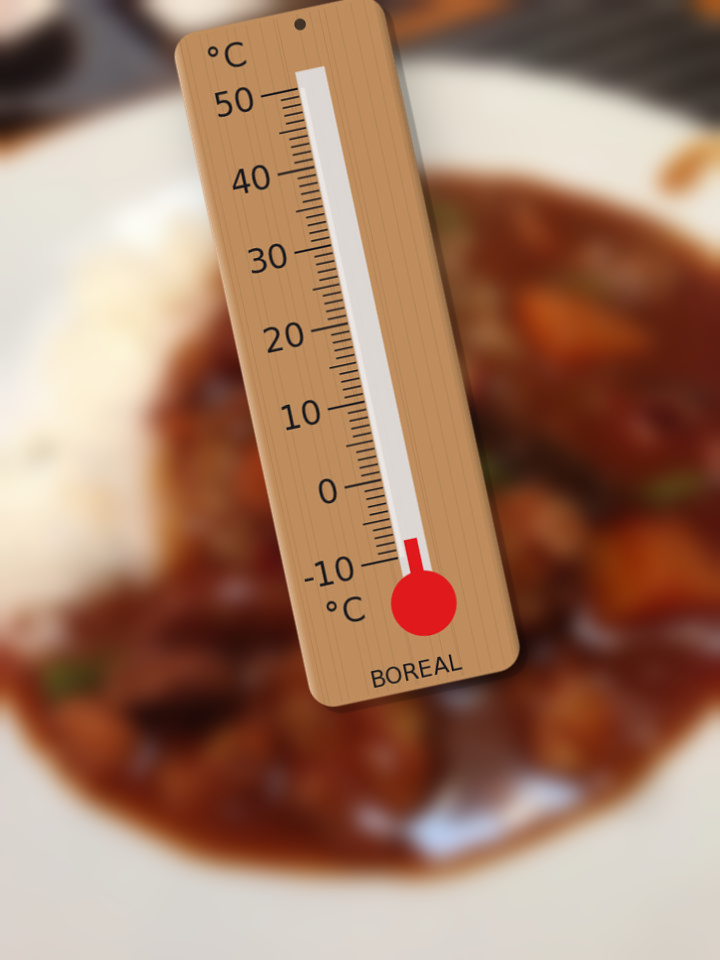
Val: -8 °C
